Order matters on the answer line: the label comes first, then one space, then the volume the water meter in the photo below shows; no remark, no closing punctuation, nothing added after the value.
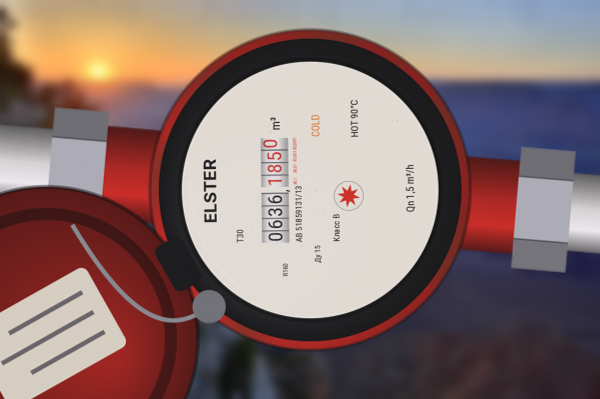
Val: 636.1850 m³
